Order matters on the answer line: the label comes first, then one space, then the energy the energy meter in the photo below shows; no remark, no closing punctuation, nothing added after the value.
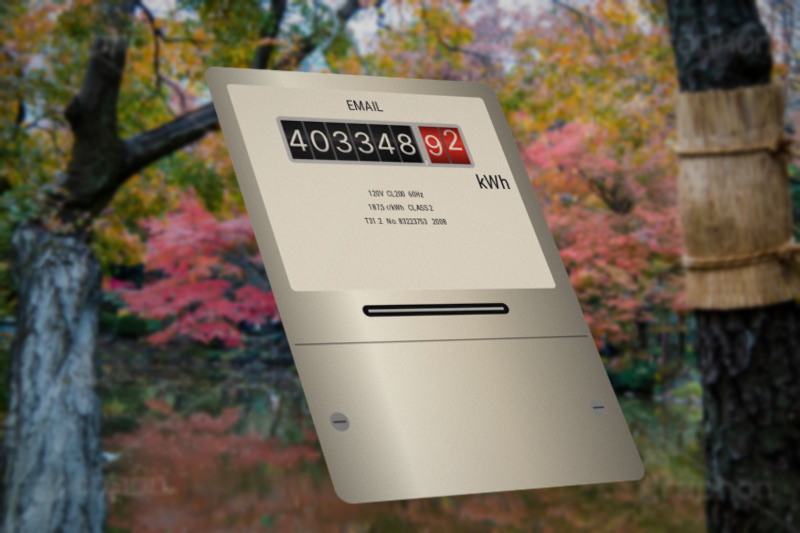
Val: 403348.92 kWh
